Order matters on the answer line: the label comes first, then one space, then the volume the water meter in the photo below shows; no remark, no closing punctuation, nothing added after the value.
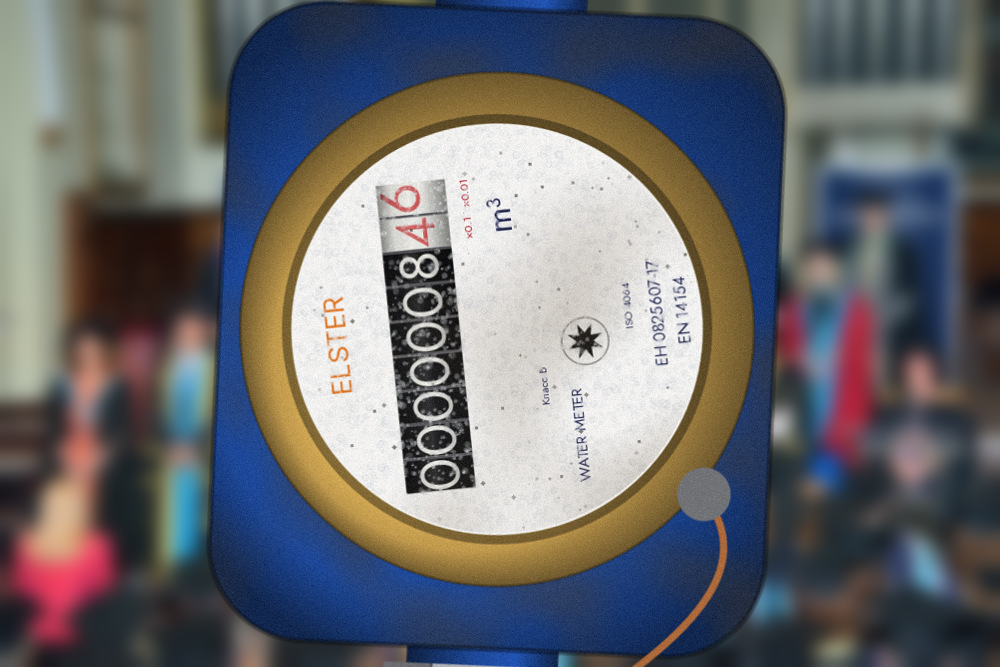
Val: 8.46 m³
